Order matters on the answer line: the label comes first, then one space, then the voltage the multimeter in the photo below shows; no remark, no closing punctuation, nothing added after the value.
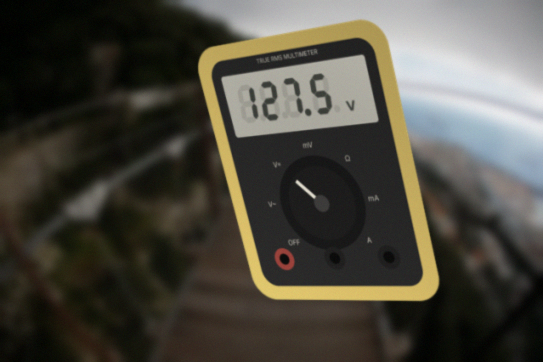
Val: 127.5 V
